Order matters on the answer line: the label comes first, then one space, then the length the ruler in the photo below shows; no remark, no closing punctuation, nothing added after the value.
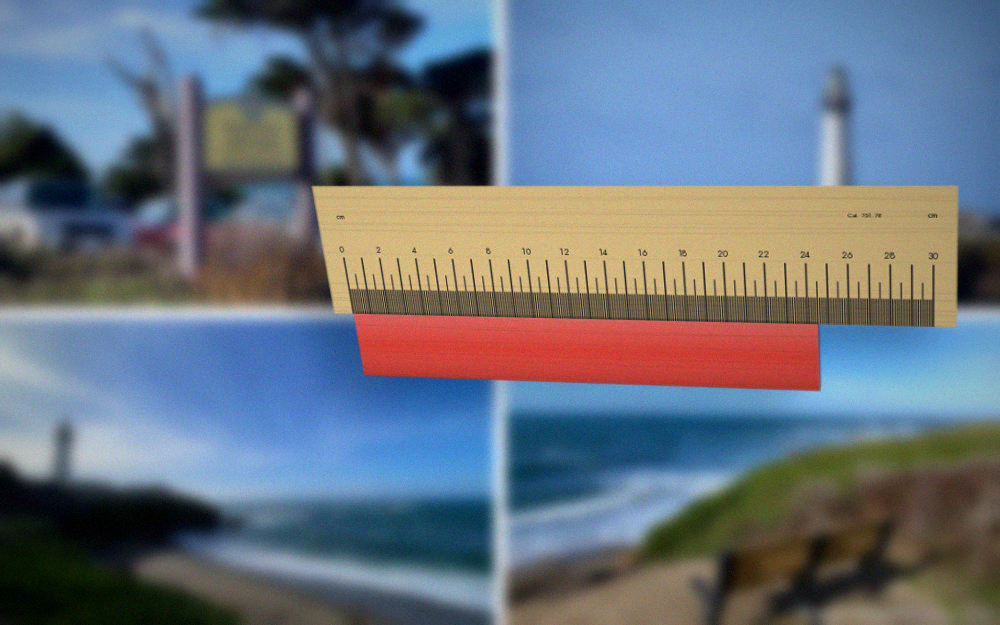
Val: 24.5 cm
